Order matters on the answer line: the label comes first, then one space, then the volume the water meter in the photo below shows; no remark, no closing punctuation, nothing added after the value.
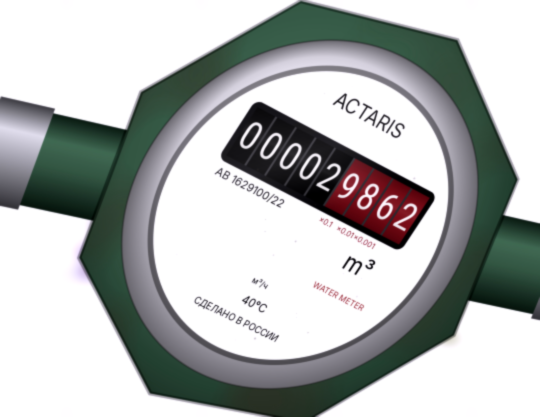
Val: 2.9862 m³
